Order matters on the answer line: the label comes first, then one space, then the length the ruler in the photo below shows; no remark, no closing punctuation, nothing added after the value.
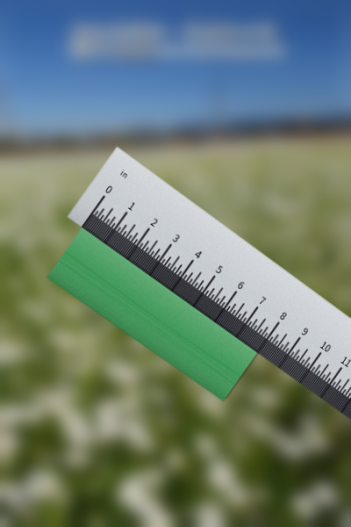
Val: 8 in
